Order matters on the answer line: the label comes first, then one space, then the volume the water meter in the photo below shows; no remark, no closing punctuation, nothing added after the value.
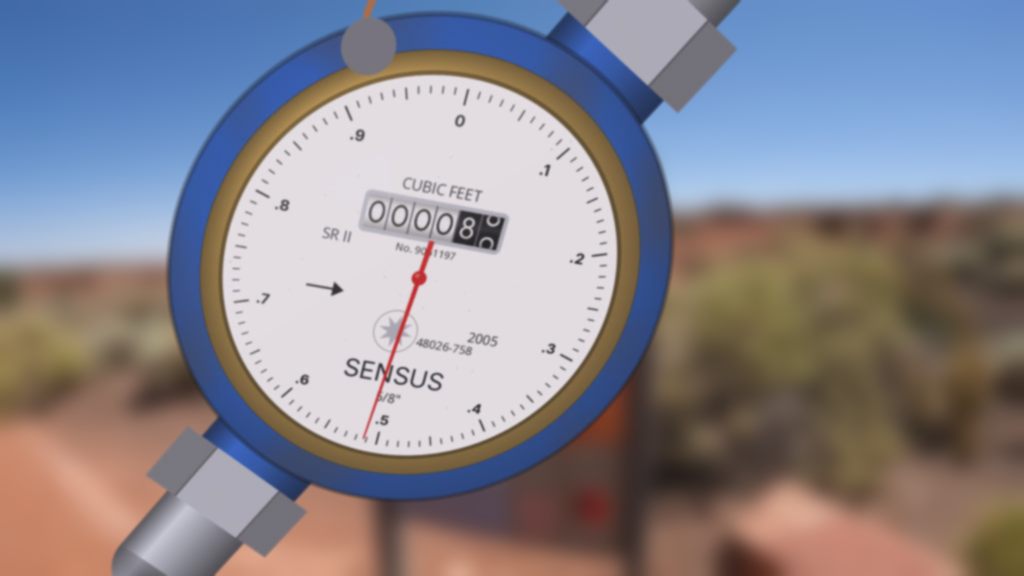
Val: 88.51 ft³
